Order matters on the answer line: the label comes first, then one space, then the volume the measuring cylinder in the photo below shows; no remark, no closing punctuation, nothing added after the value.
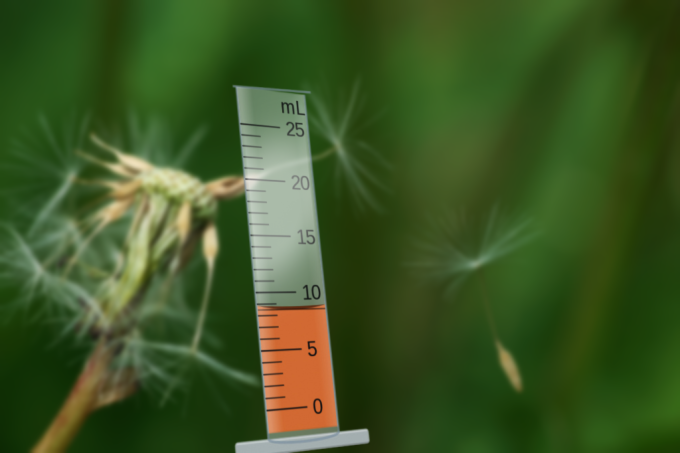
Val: 8.5 mL
